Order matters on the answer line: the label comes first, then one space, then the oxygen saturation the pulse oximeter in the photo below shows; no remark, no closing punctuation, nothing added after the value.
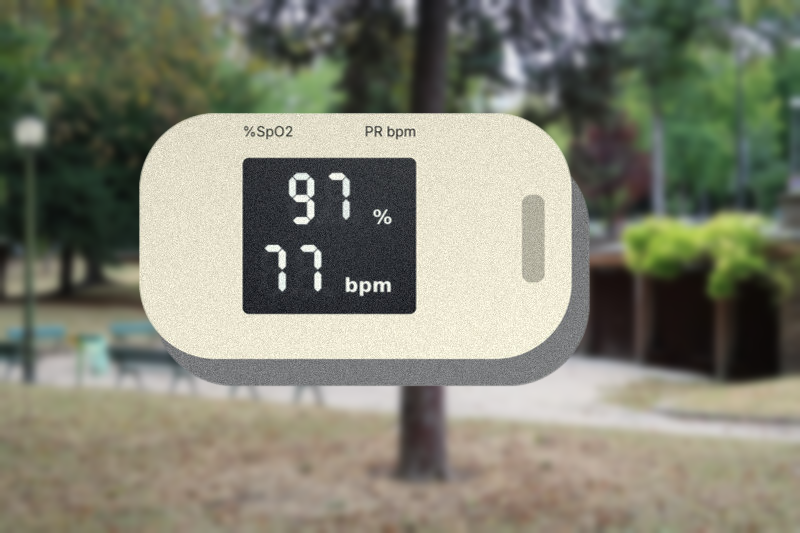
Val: 97 %
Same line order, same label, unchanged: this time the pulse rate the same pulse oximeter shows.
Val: 77 bpm
